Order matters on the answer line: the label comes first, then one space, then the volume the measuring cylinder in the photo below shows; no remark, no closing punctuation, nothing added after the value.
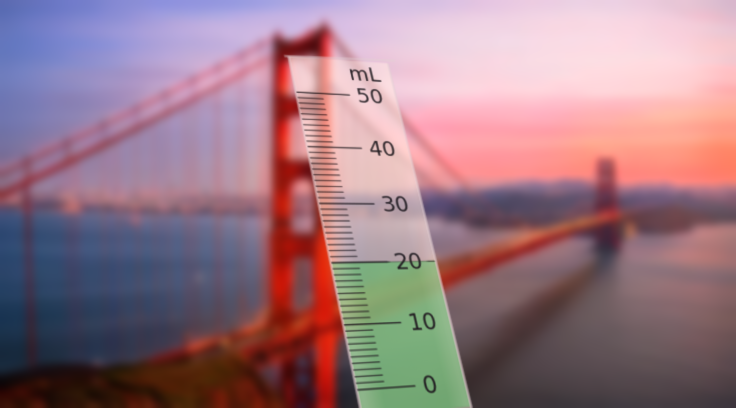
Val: 20 mL
